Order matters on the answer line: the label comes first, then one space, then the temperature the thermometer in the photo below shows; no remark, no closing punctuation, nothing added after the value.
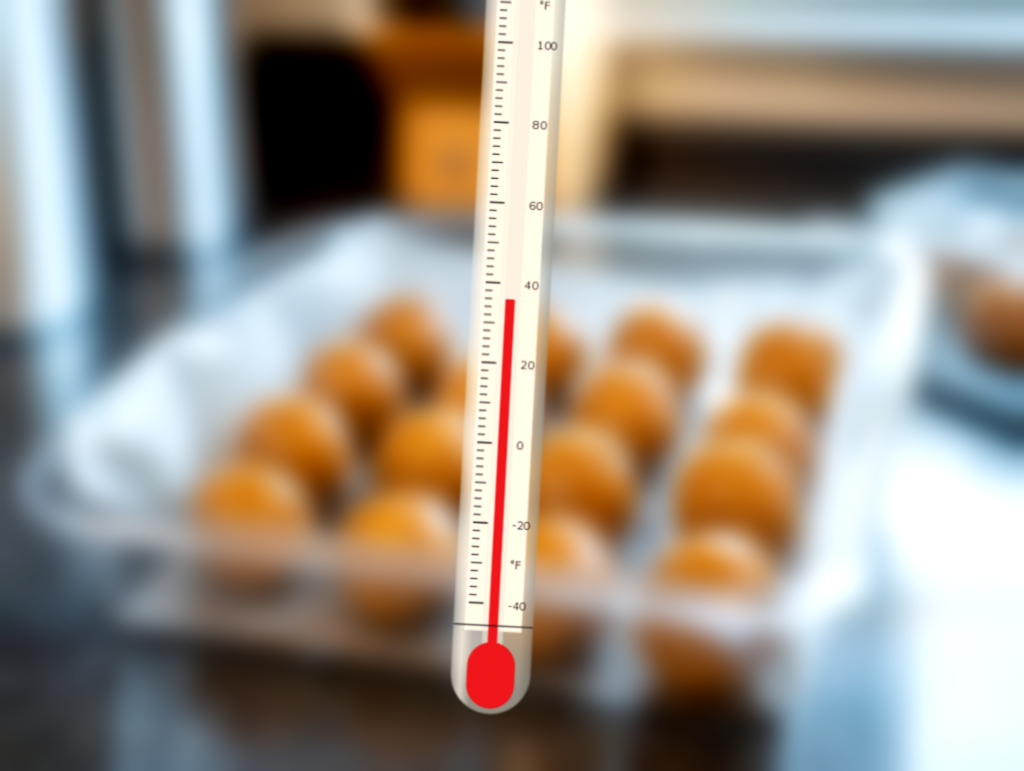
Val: 36 °F
